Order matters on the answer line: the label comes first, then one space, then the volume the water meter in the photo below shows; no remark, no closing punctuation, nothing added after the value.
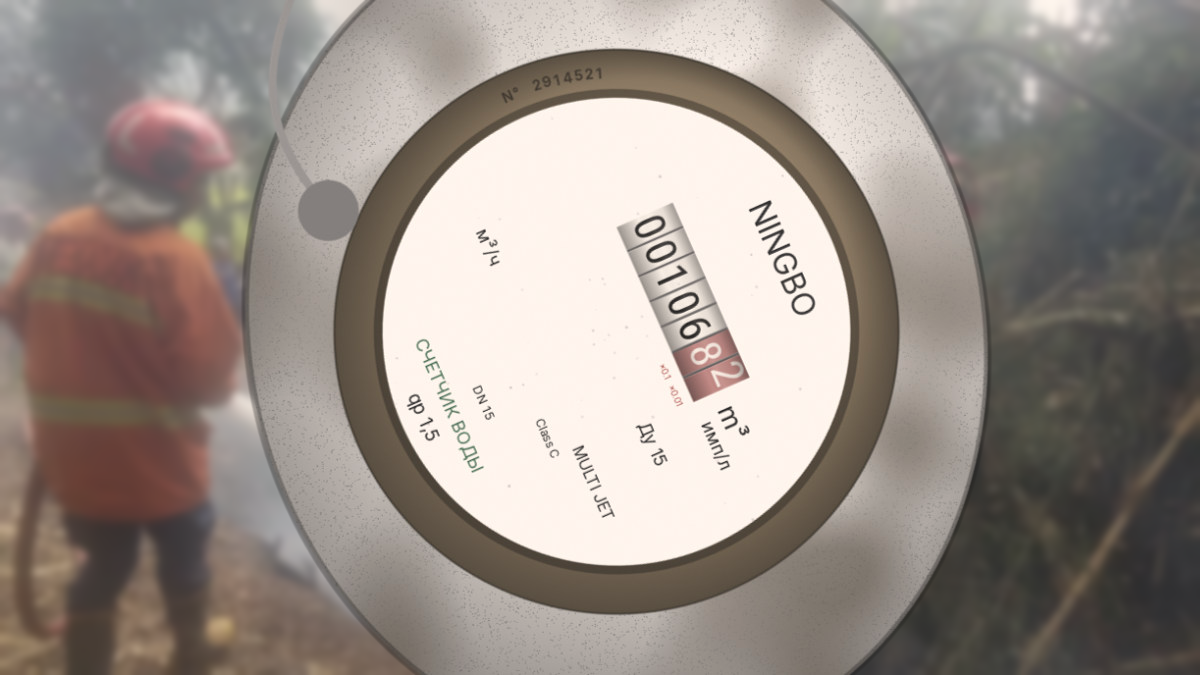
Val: 106.82 m³
